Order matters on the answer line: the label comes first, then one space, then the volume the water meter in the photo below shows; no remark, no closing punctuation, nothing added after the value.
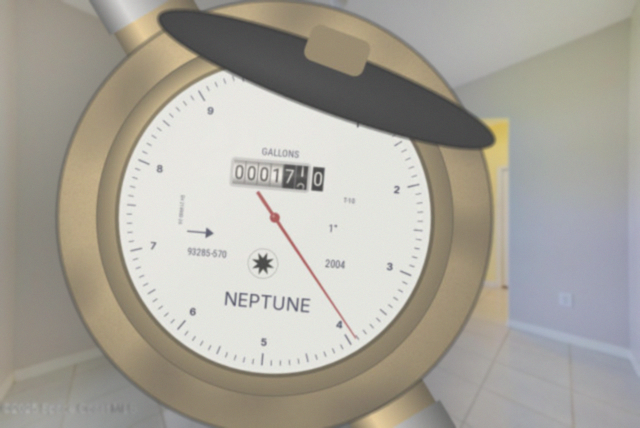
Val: 1713.9 gal
